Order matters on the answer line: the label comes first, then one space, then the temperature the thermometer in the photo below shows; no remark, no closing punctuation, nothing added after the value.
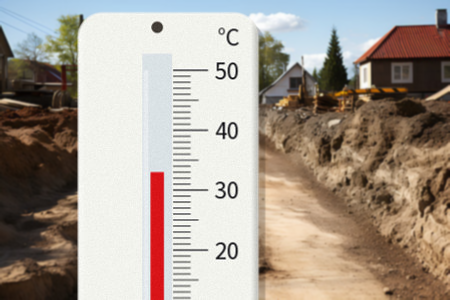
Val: 33 °C
